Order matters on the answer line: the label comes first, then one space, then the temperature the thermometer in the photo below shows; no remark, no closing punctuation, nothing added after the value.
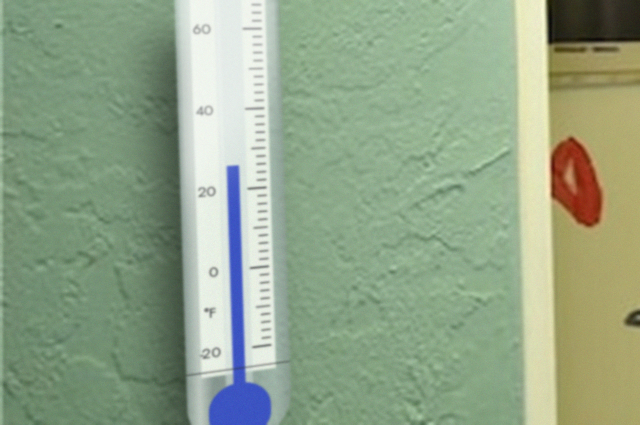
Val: 26 °F
